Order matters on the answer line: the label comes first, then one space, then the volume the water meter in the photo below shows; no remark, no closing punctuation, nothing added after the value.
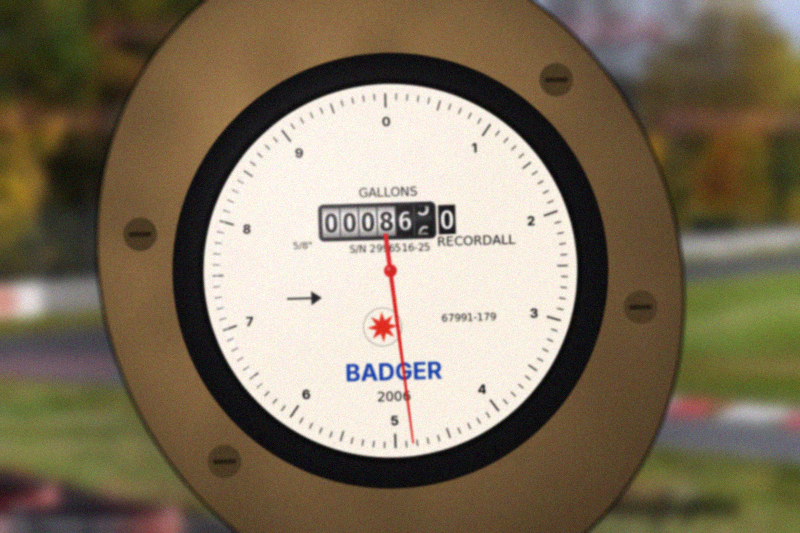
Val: 8654.8 gal
